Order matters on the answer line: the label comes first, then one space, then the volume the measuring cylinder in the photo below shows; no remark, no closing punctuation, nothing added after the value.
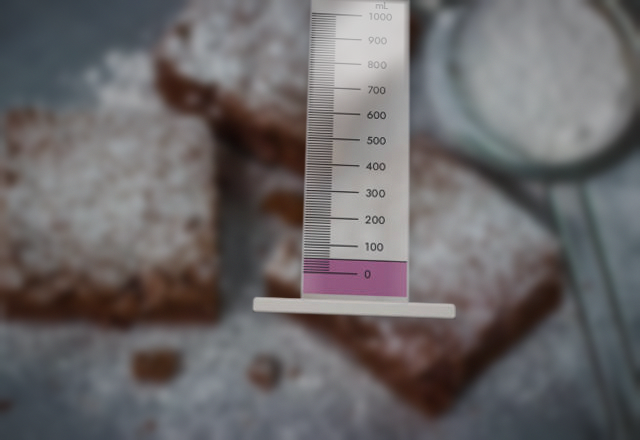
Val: 50 mL
